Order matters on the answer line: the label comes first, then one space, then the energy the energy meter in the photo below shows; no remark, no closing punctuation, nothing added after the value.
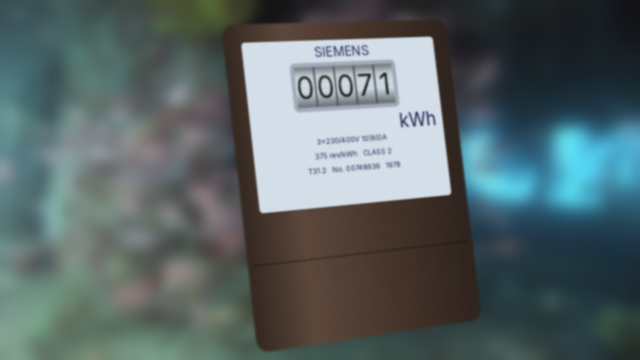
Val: 71 kWh
